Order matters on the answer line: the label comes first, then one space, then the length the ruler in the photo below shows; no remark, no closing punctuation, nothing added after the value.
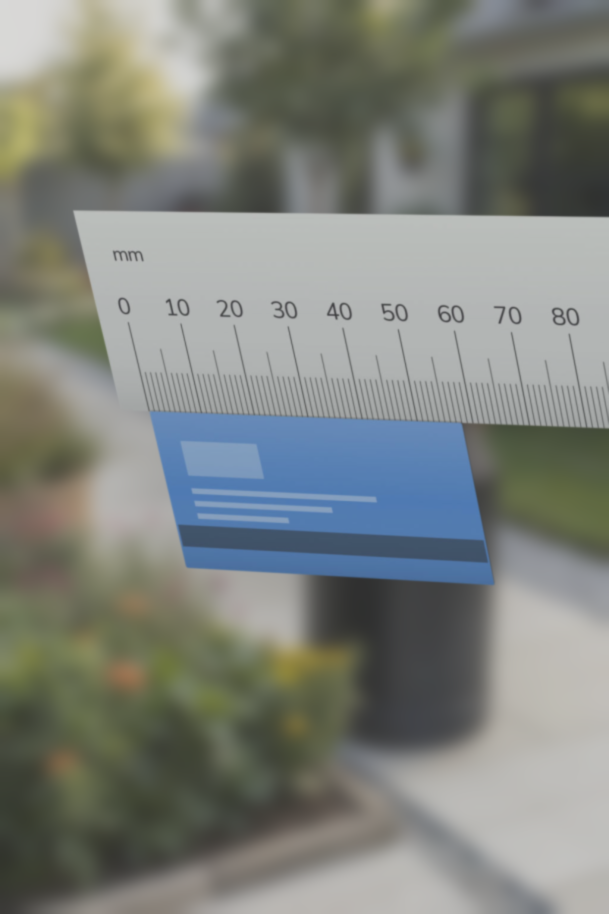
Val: 58 mm
